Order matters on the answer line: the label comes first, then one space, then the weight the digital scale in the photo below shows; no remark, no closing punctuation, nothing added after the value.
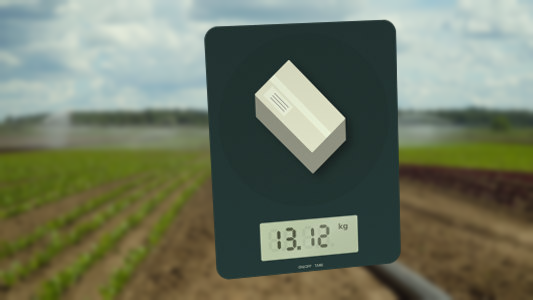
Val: 13.12 kg
